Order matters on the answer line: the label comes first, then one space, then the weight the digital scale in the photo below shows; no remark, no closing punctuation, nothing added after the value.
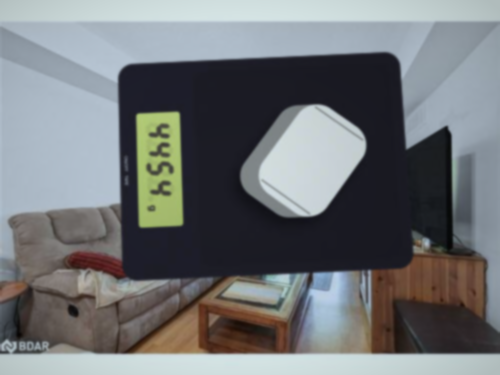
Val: 4454 g
